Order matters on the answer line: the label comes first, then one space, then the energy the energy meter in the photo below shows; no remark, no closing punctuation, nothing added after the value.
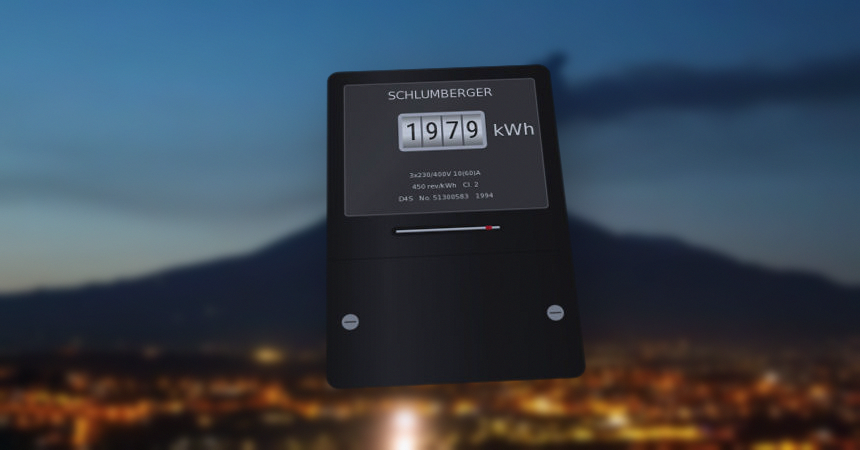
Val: 1979 kWh
